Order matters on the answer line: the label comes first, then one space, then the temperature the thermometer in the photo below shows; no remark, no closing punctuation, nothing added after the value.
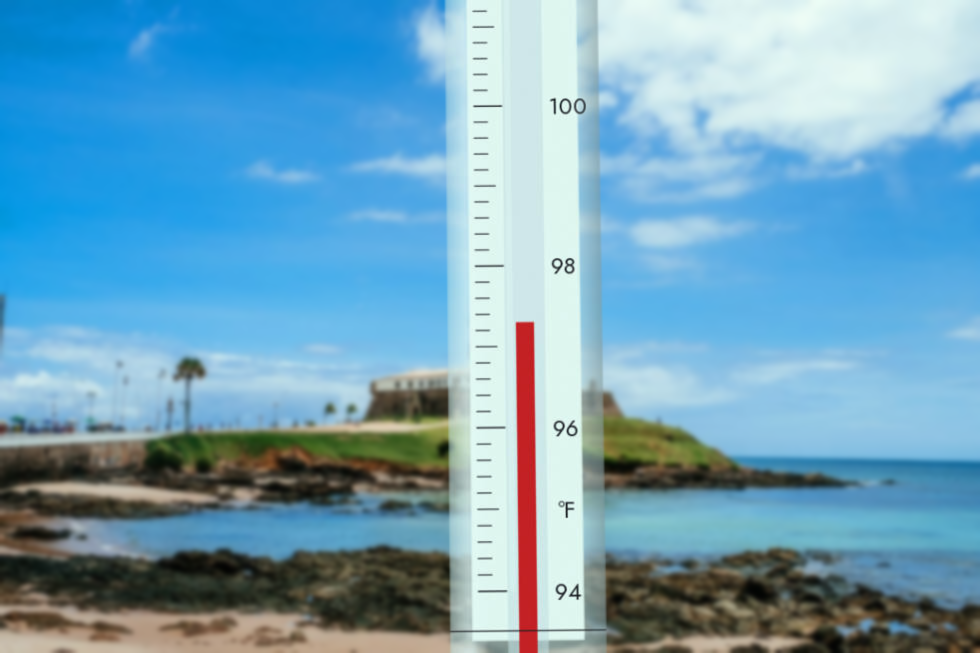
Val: 97.3 °F
